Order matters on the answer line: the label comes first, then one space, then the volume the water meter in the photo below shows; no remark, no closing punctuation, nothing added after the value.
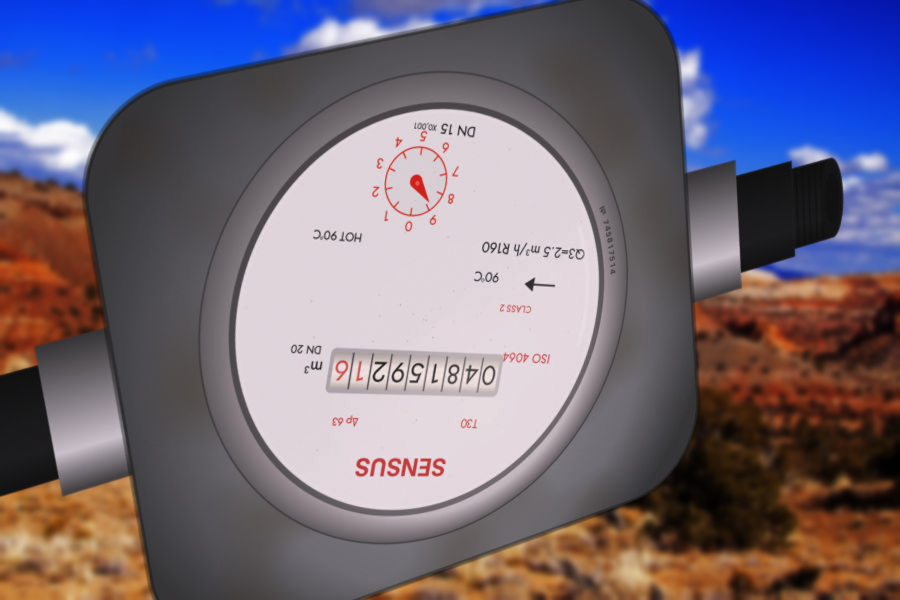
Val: 481592.168 m³
